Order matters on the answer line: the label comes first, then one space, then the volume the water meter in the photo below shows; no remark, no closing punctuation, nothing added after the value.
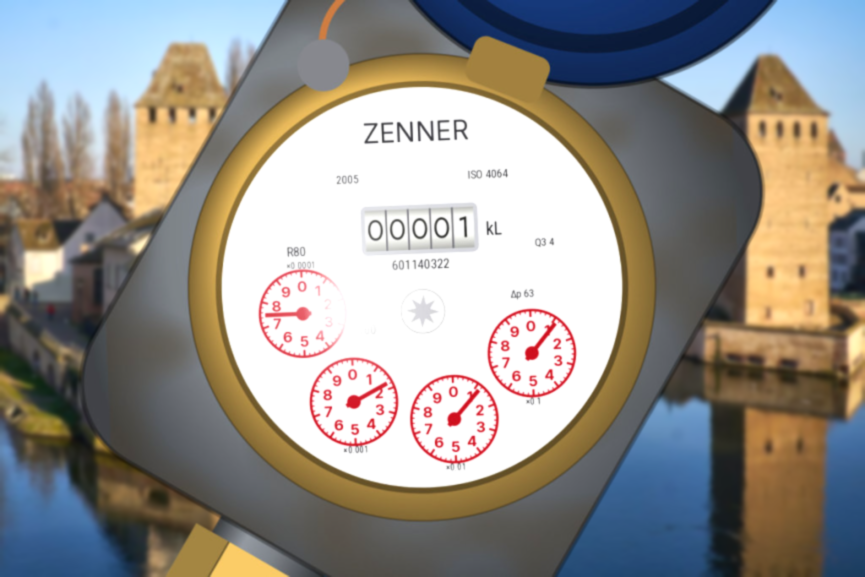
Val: 1.1117 kL
